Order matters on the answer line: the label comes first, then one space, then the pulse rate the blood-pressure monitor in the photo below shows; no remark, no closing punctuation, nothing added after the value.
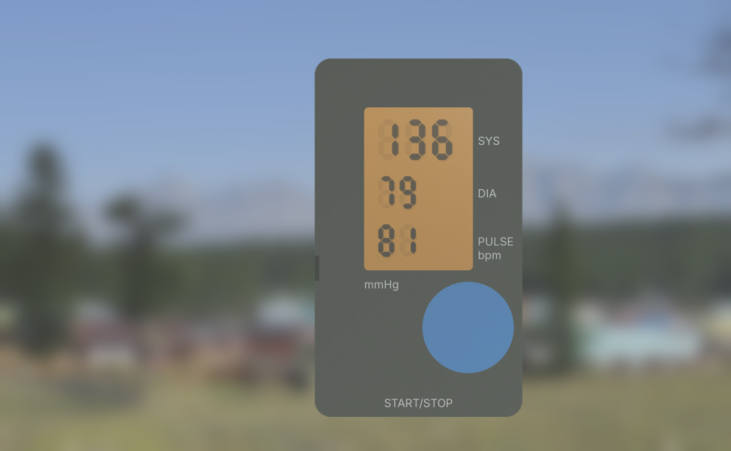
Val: 81 bpm
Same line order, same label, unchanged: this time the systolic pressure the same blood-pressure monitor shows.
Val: 136 mmHg
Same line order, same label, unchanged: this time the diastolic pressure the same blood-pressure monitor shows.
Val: 79 mmHg
